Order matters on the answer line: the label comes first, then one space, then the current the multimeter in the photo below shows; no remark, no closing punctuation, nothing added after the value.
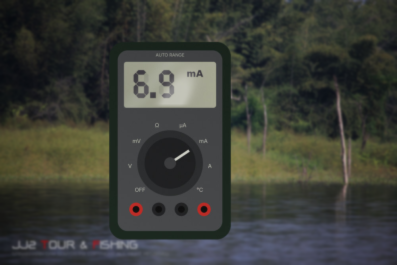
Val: 6.9 mA
